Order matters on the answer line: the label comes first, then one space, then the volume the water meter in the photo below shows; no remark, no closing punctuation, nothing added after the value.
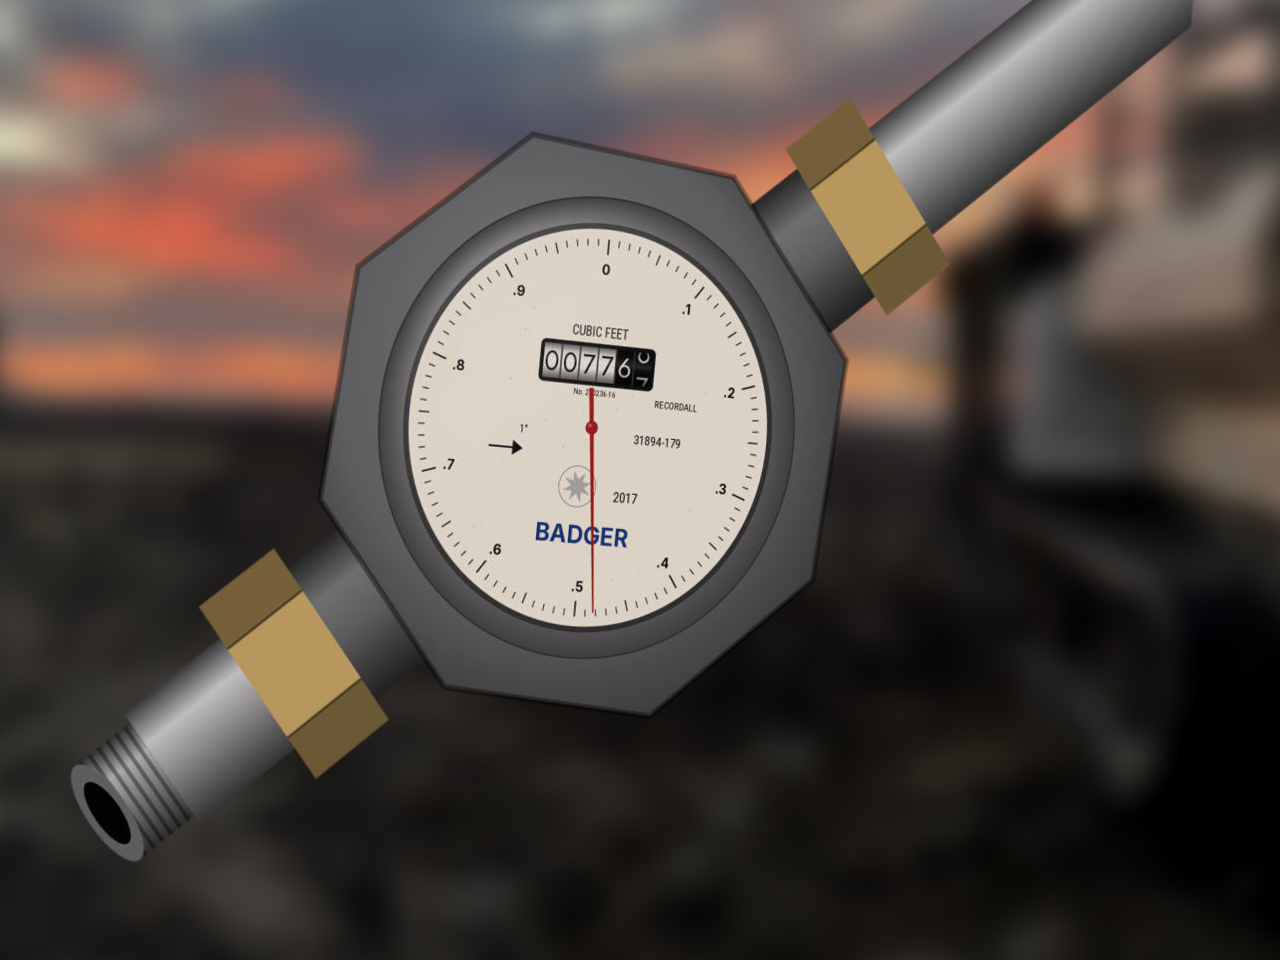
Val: 7766.48 ft³
